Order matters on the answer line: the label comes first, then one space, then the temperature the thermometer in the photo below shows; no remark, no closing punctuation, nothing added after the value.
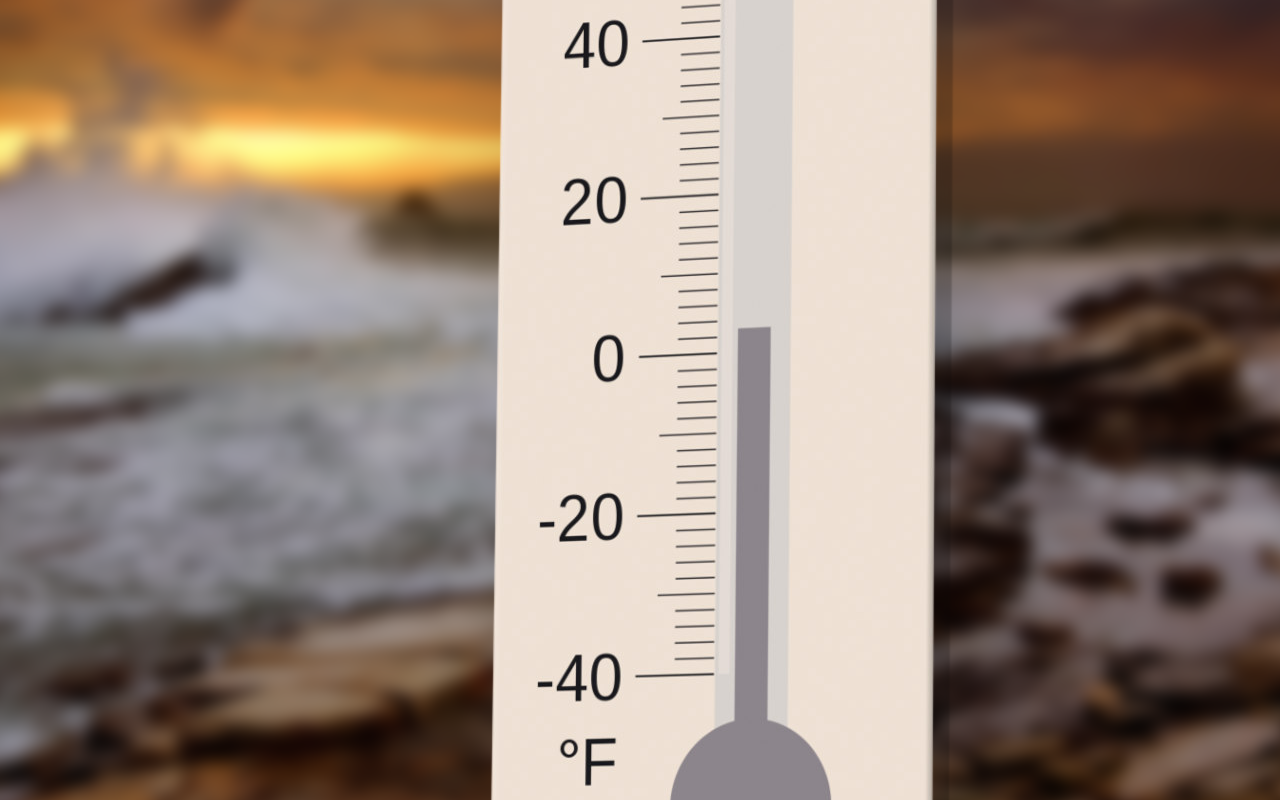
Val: 3 °F
